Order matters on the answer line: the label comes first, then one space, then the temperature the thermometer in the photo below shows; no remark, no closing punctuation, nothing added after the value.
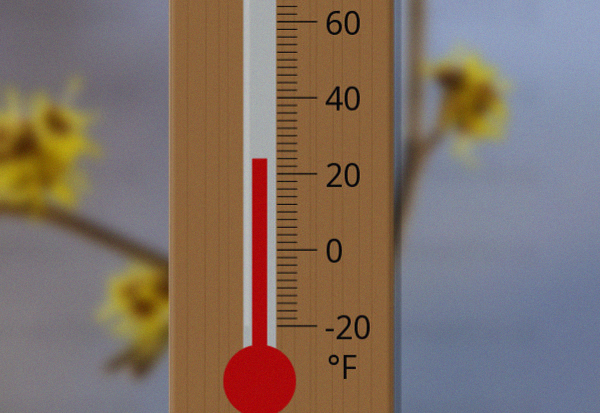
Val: 24 °F
